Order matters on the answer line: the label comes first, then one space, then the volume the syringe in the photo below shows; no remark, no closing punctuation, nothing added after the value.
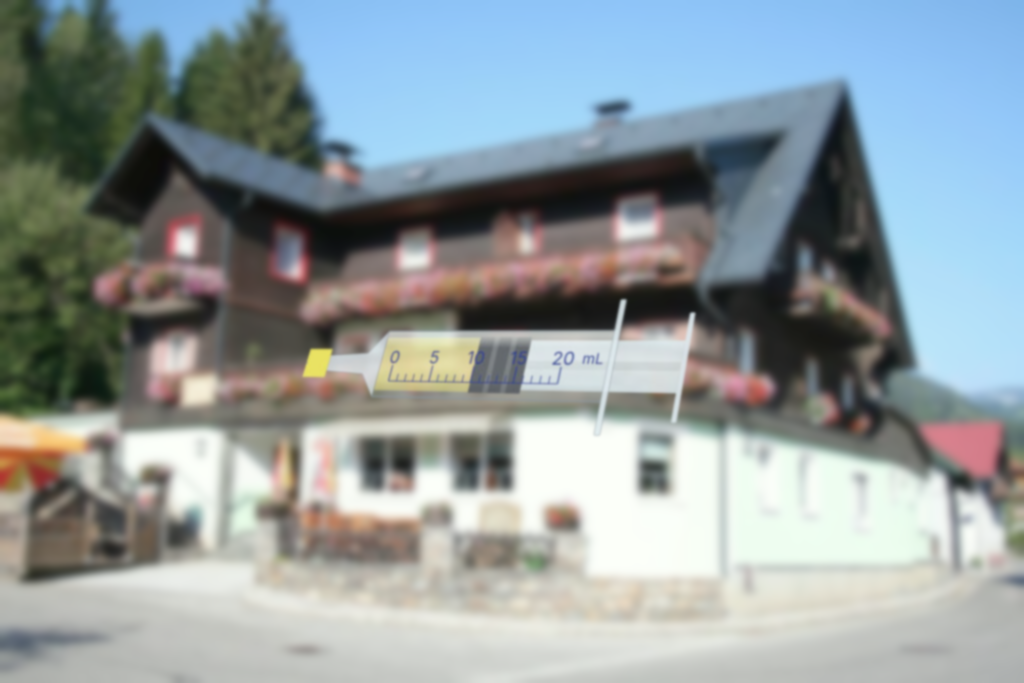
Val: 10 mL
